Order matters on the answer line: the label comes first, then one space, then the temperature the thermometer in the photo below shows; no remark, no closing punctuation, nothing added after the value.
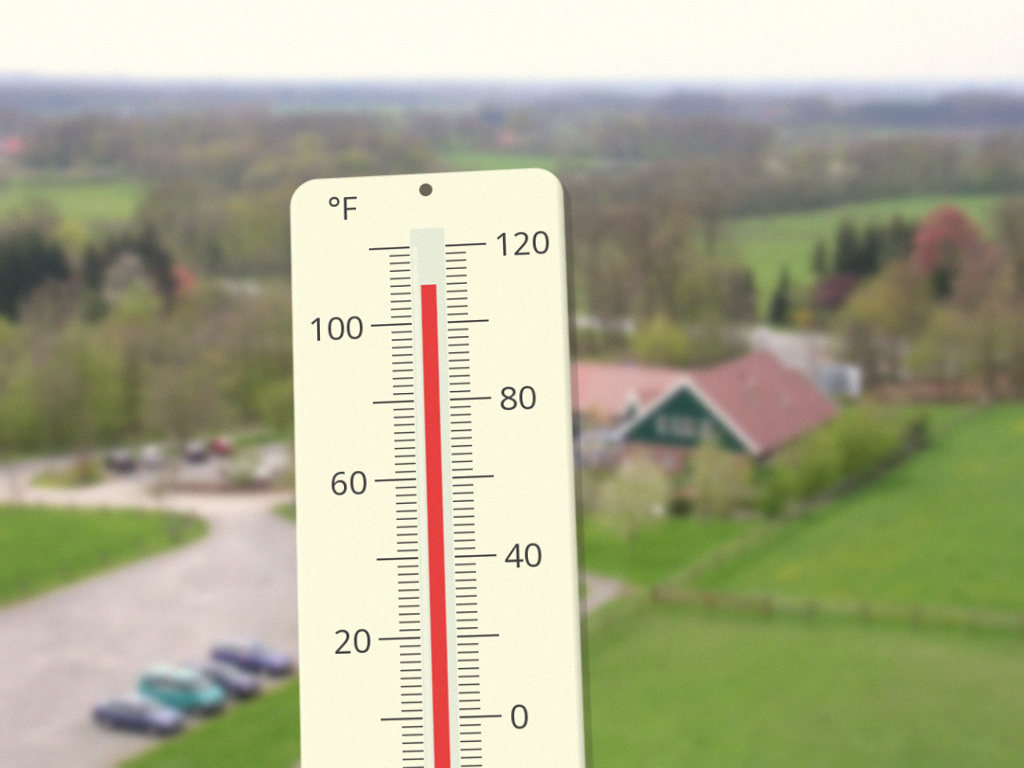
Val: 110 °F
